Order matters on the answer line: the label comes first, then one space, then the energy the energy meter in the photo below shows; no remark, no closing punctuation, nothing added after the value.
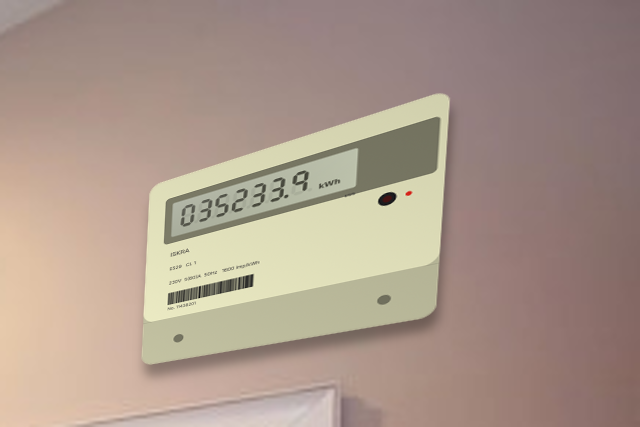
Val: 35233.9 kWh
